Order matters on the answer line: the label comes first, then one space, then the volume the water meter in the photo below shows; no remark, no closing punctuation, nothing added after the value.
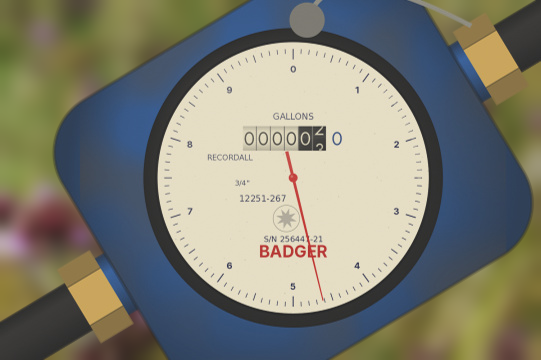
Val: 24.6 gal
